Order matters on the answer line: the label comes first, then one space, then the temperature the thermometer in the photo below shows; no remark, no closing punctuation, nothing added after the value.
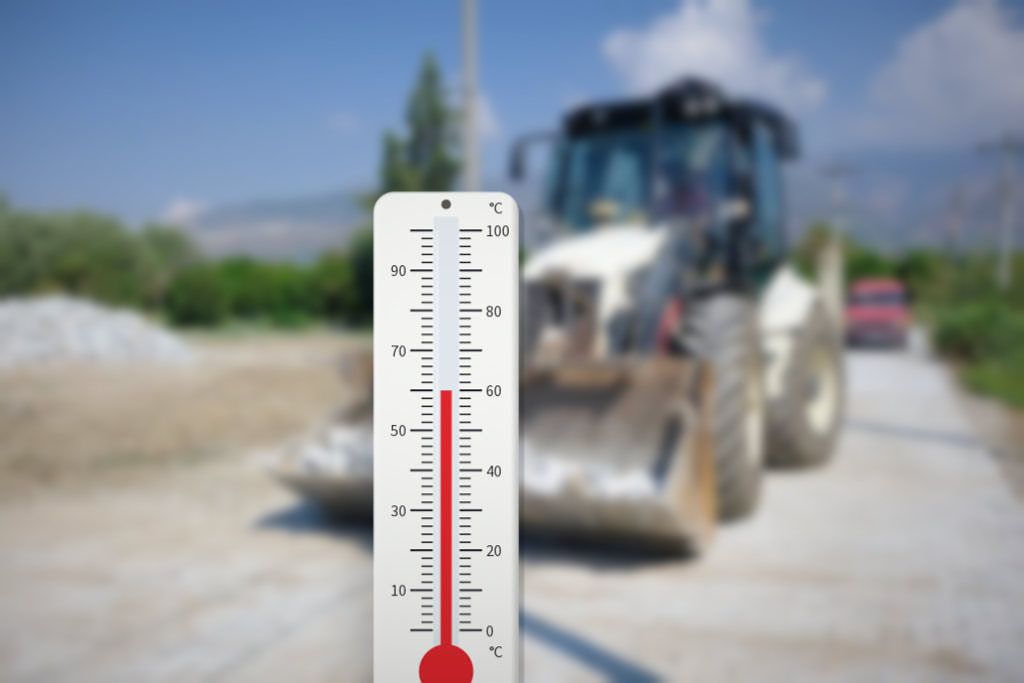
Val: 60 °C
